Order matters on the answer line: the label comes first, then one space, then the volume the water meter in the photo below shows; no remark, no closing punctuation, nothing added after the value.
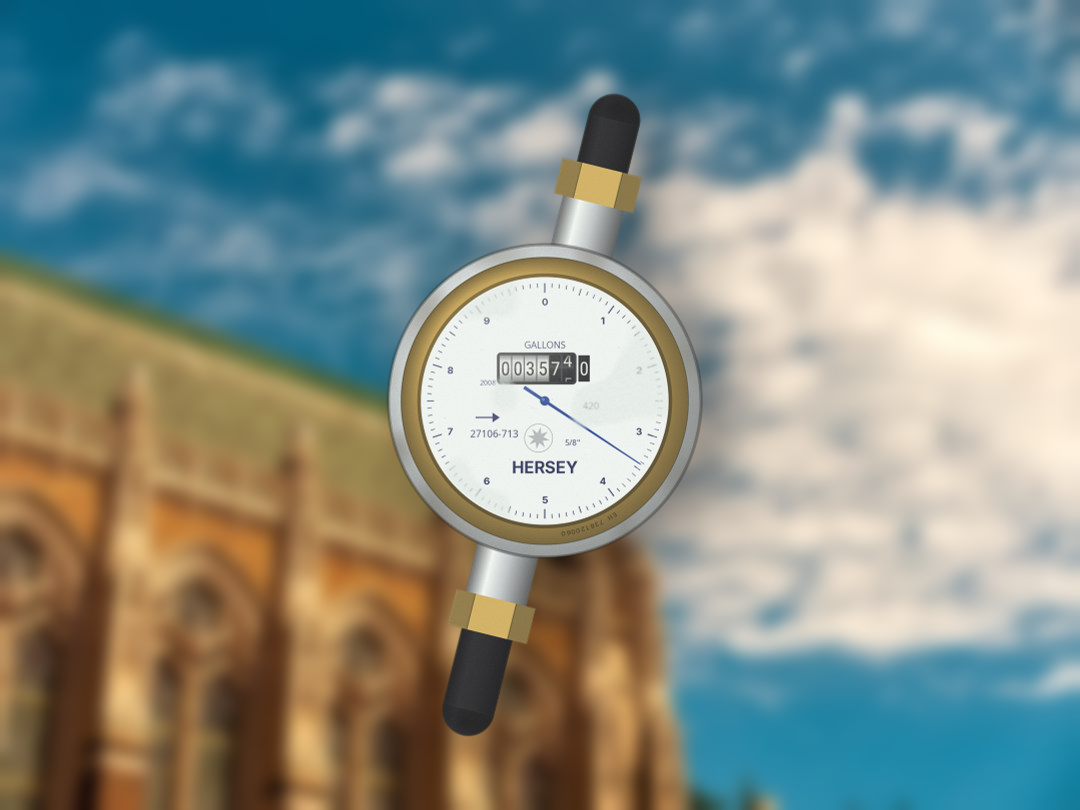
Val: 35743.4 gal
